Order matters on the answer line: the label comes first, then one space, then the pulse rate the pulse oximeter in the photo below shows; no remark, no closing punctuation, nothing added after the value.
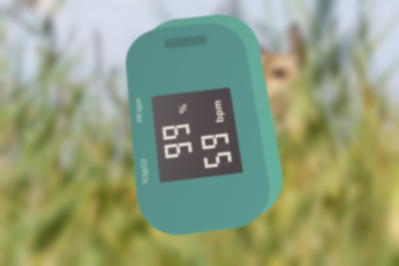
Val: 59 bpm
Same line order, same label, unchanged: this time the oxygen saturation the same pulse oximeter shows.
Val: 99 %
